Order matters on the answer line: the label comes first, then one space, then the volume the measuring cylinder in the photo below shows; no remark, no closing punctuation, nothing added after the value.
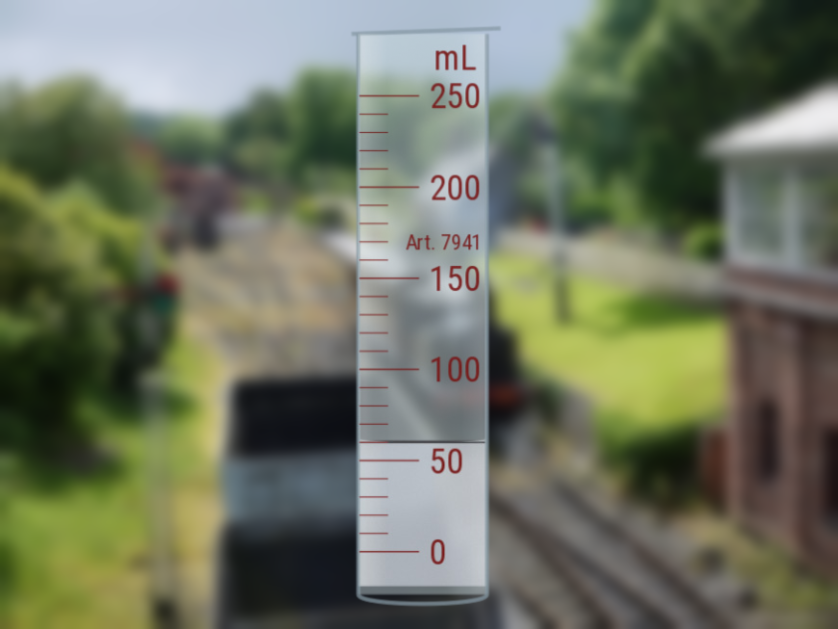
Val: 60 mL
